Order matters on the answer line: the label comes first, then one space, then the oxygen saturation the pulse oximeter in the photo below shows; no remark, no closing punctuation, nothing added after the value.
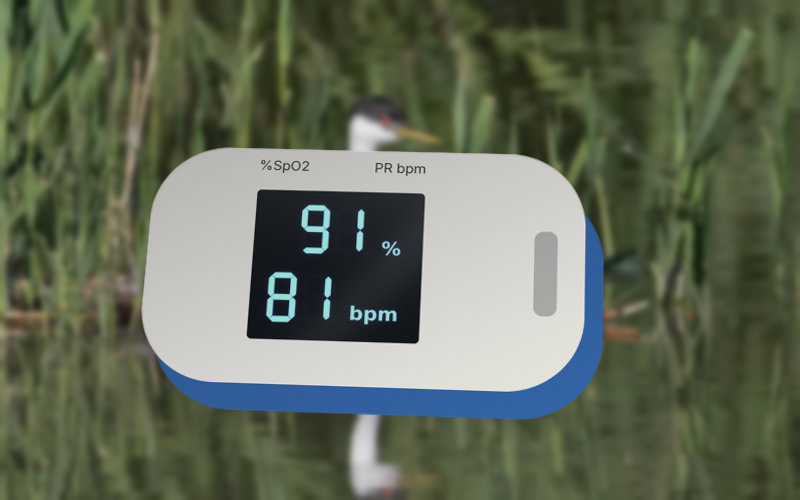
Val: 91 %
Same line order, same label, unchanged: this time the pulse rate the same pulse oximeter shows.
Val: 81 bpm
